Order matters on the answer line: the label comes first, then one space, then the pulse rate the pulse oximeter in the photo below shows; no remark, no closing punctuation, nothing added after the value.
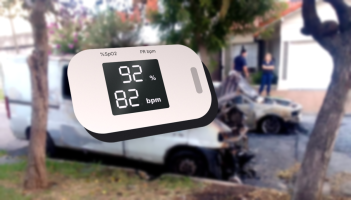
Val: 82 bpm
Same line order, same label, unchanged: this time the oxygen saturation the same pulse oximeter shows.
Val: 92 %
